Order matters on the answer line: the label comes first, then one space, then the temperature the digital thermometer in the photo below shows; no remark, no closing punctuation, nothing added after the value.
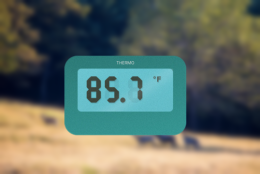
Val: 85.7 °F
